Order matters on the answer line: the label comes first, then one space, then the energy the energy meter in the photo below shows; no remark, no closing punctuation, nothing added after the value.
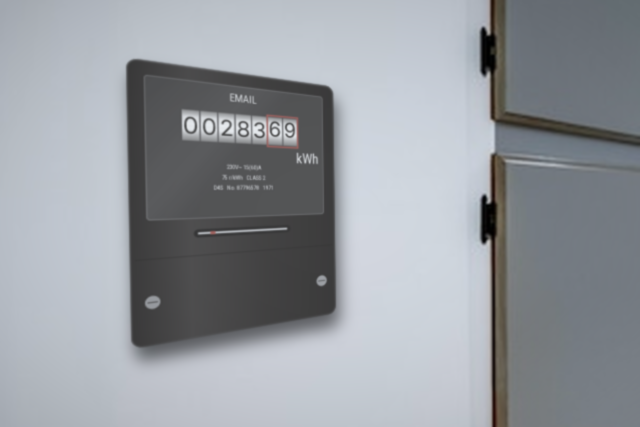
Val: 283.69 kWh
